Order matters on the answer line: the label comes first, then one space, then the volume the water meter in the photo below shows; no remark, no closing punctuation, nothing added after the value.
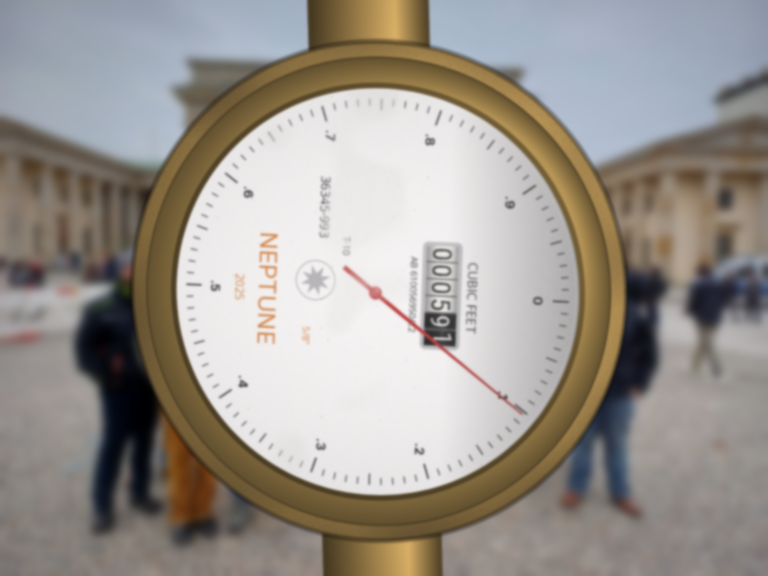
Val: 591.10 ft³
